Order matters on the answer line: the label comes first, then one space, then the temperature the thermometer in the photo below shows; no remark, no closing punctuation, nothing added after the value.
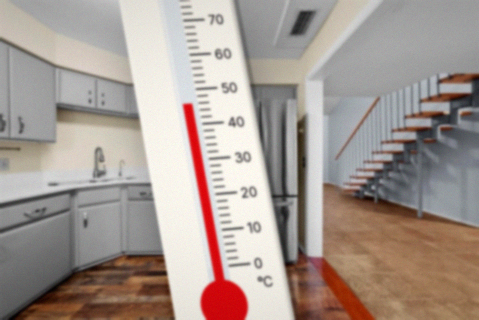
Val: 46 °C
